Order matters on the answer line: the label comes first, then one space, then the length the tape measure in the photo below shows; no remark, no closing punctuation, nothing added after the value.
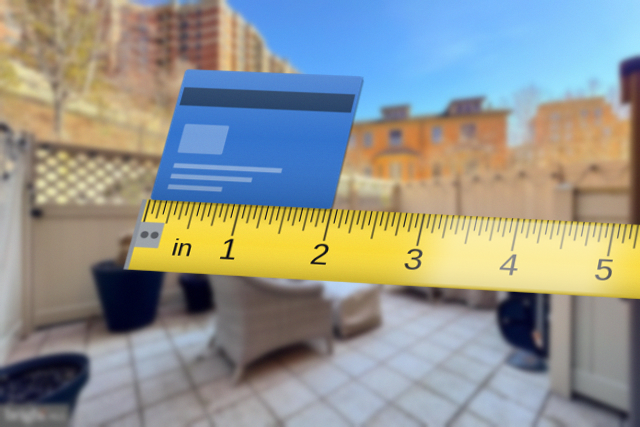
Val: 2 in
